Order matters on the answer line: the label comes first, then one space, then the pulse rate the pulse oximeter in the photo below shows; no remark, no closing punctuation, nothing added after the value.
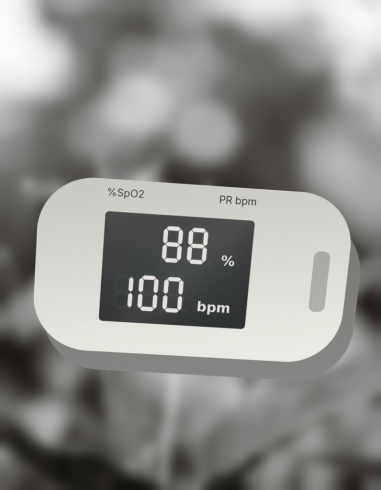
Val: 100 bpm
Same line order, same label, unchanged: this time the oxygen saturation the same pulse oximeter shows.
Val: 88 %
